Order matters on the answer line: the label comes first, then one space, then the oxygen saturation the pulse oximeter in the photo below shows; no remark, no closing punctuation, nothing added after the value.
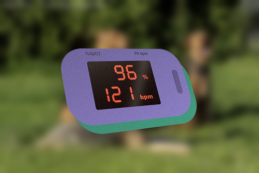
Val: 96 %
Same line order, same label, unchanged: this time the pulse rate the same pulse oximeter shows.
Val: 121 bpm
